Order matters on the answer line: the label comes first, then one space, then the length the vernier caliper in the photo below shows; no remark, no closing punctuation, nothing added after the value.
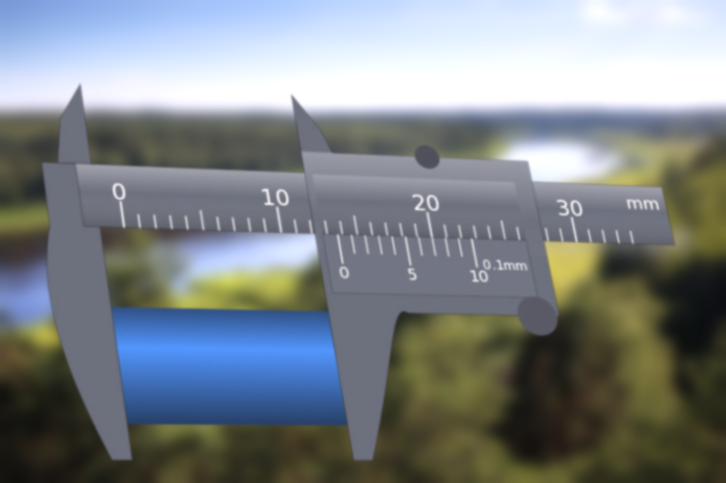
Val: 13.7 mm
